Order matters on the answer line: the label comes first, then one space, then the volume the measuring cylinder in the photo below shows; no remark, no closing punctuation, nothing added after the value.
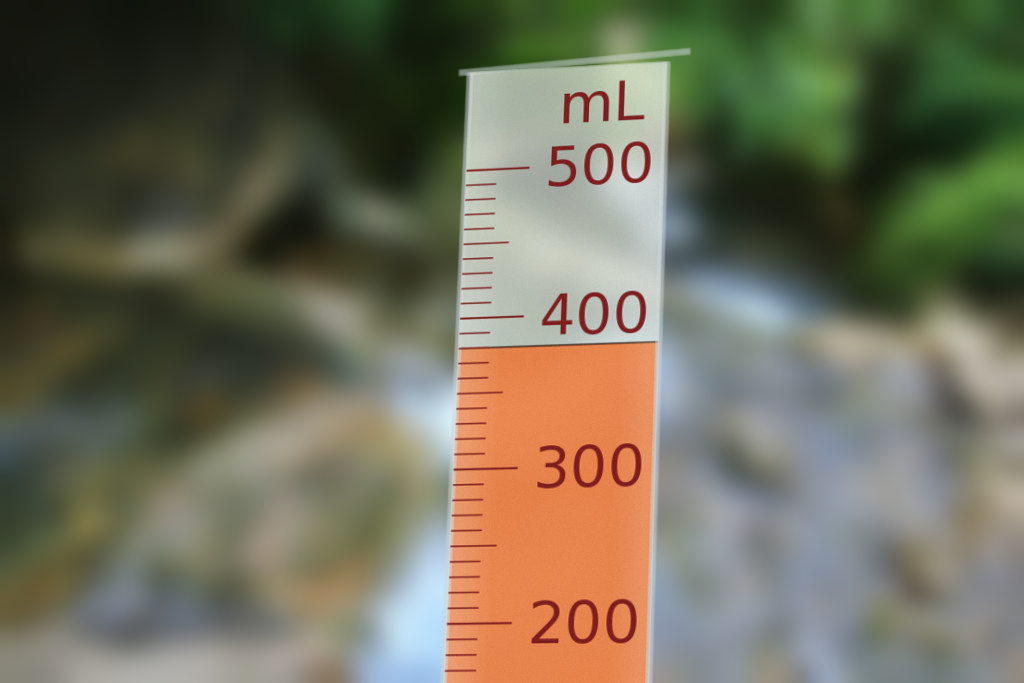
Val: 380 mL
